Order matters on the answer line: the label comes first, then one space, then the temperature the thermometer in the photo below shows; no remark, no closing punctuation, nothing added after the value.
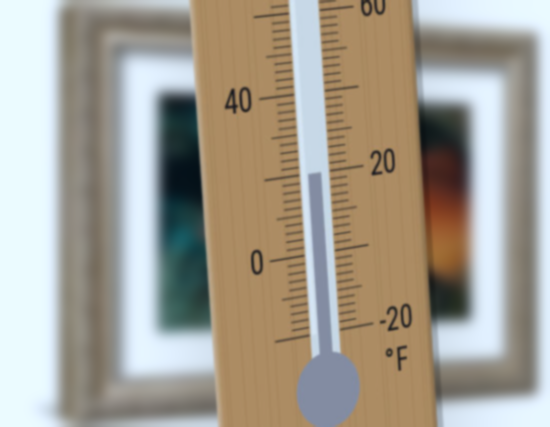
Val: 20 °F
